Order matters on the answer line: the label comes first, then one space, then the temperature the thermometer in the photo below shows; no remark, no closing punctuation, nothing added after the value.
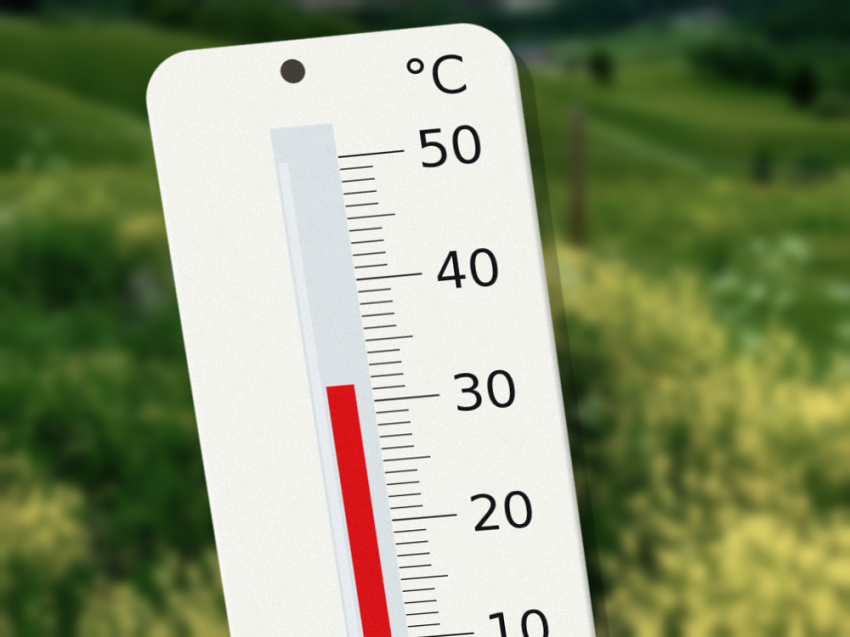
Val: 31.5 °C
